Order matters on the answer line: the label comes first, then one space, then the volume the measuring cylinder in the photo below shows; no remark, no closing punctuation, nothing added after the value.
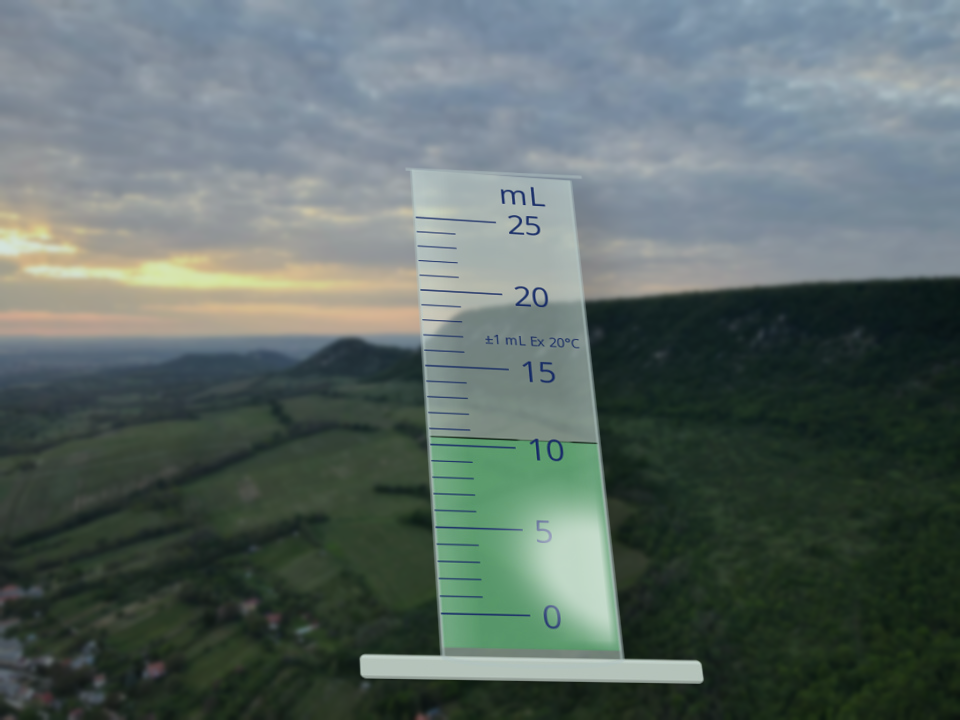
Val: 10.5 mL
